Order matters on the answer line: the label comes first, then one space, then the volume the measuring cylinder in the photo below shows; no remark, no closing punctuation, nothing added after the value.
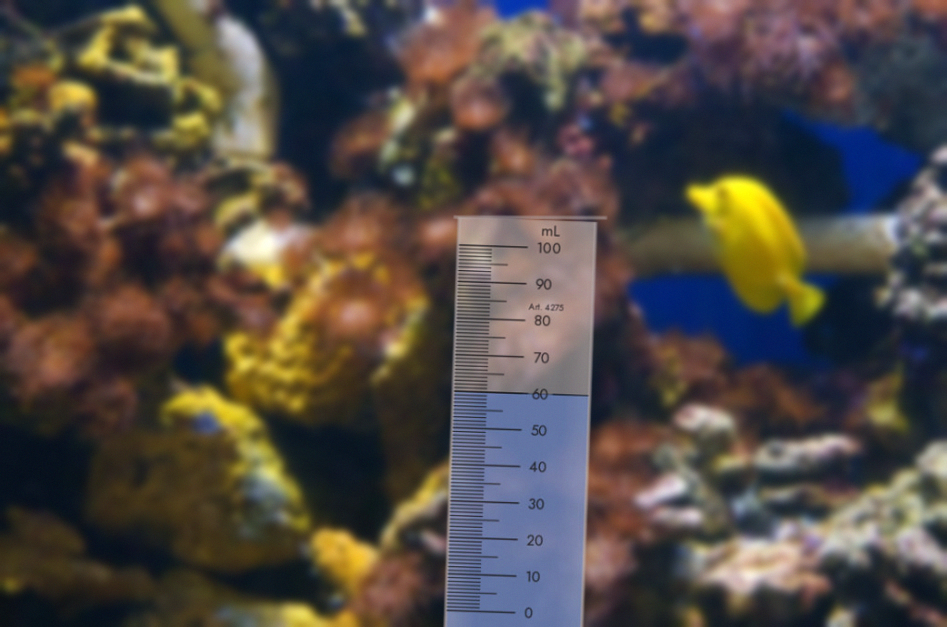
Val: 60 mL
